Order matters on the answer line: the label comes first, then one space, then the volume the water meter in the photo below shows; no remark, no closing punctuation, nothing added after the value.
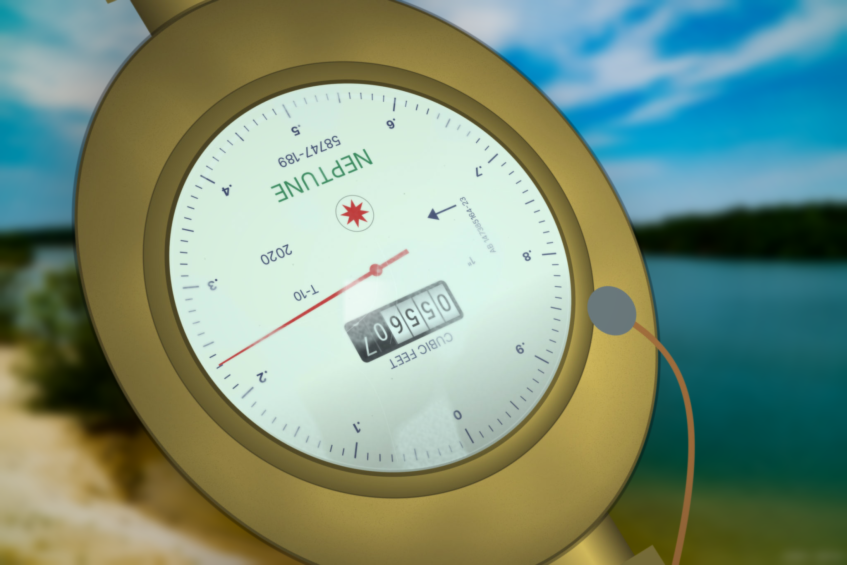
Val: 55607.23 ft³
